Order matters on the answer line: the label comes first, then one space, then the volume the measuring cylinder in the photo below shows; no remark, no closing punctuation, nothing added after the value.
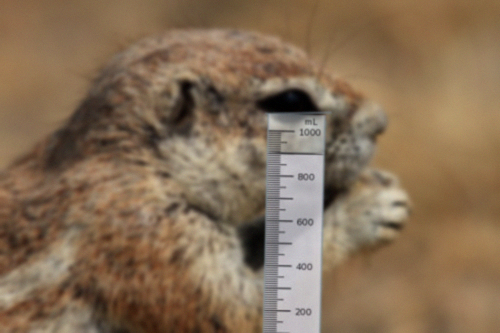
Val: 900 mL
